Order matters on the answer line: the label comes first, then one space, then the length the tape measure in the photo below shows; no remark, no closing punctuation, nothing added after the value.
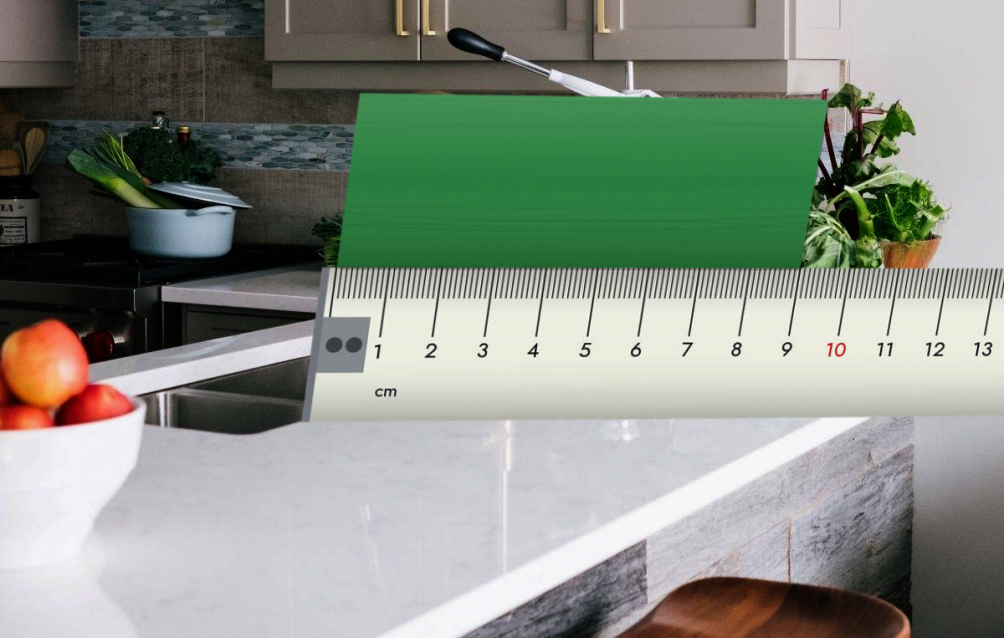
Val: 9 cm
